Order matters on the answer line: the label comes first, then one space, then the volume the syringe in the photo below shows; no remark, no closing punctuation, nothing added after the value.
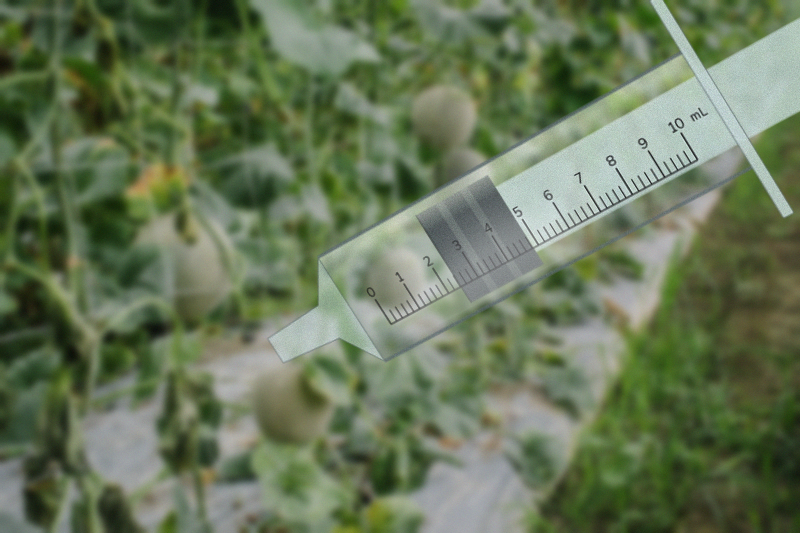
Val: 2.4 mL
